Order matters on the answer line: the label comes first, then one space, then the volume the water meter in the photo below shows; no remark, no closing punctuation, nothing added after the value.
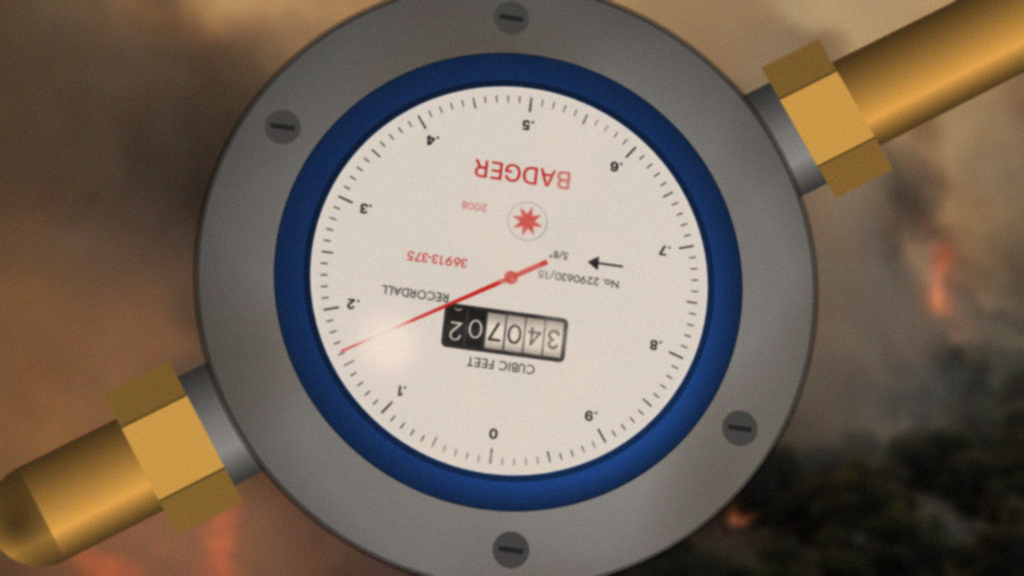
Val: 340702.16 ft³
